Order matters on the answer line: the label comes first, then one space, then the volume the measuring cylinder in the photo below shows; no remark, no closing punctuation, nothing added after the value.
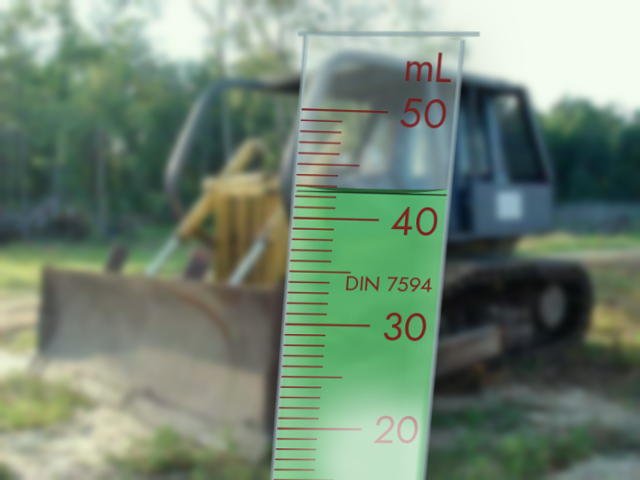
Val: 42.5 mL
